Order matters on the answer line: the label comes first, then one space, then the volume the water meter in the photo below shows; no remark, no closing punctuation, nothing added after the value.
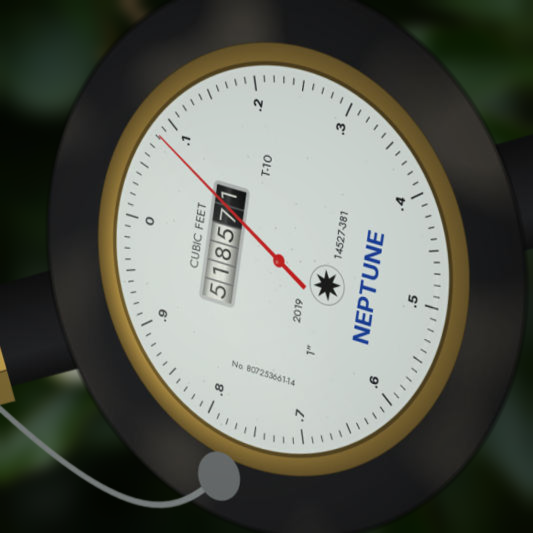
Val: 518571.08 ft³
